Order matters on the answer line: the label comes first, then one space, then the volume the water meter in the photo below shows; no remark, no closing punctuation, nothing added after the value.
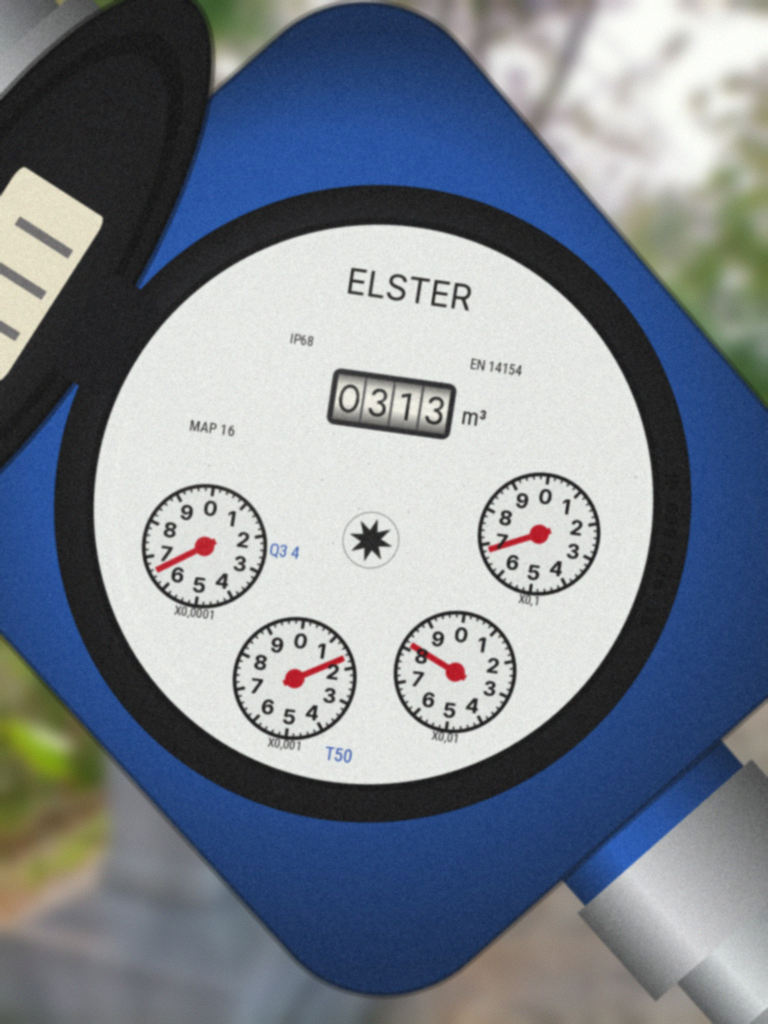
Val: 313.6816 m³
